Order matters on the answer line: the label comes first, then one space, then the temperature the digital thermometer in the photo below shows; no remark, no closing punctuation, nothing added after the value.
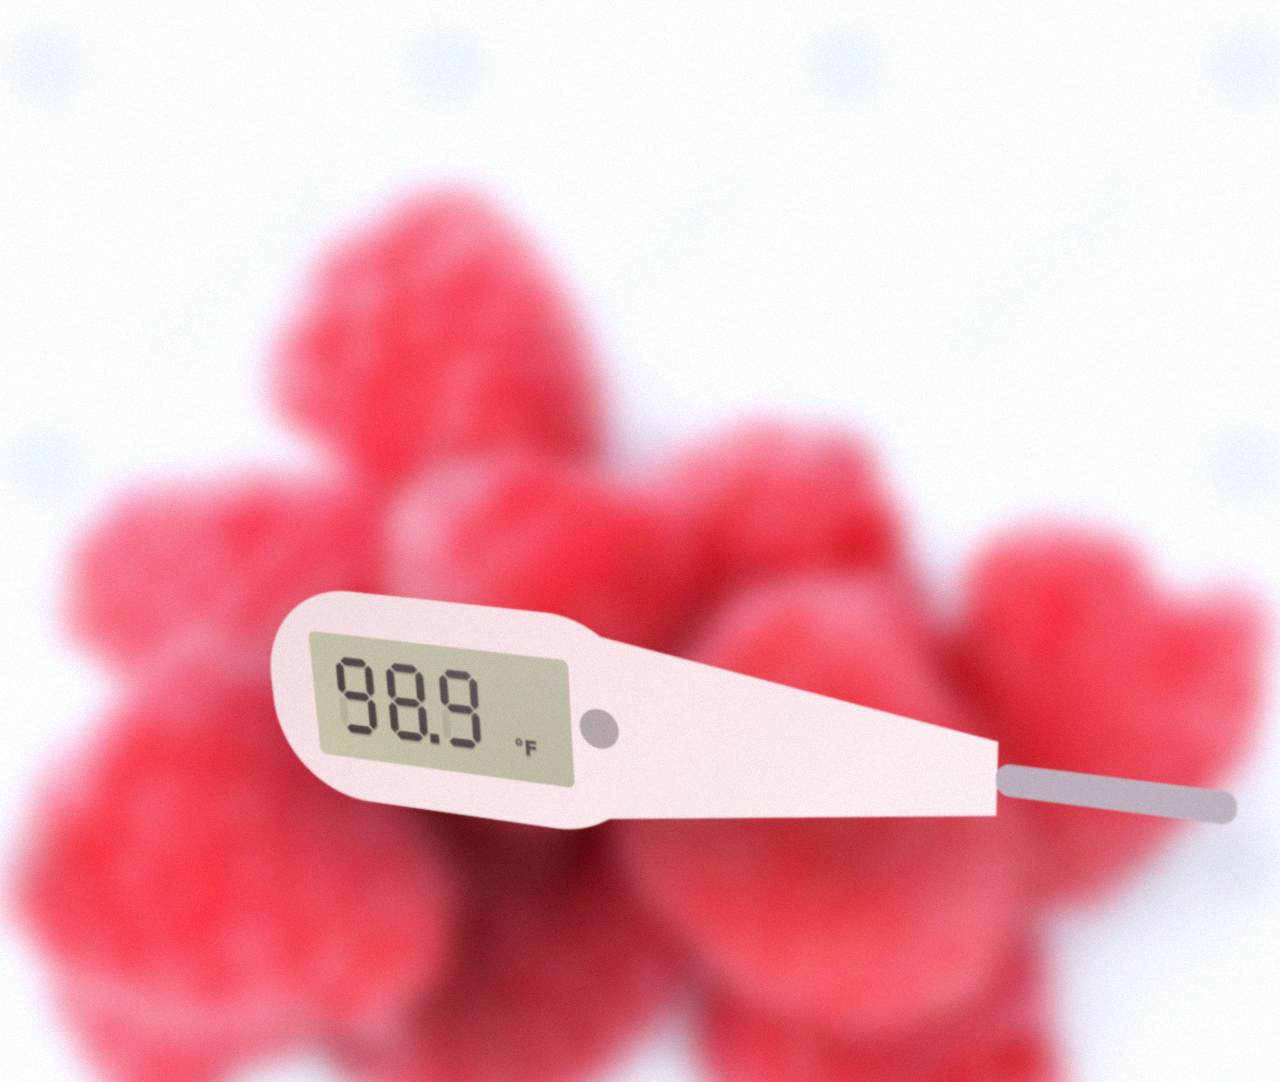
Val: 98.9 °F
